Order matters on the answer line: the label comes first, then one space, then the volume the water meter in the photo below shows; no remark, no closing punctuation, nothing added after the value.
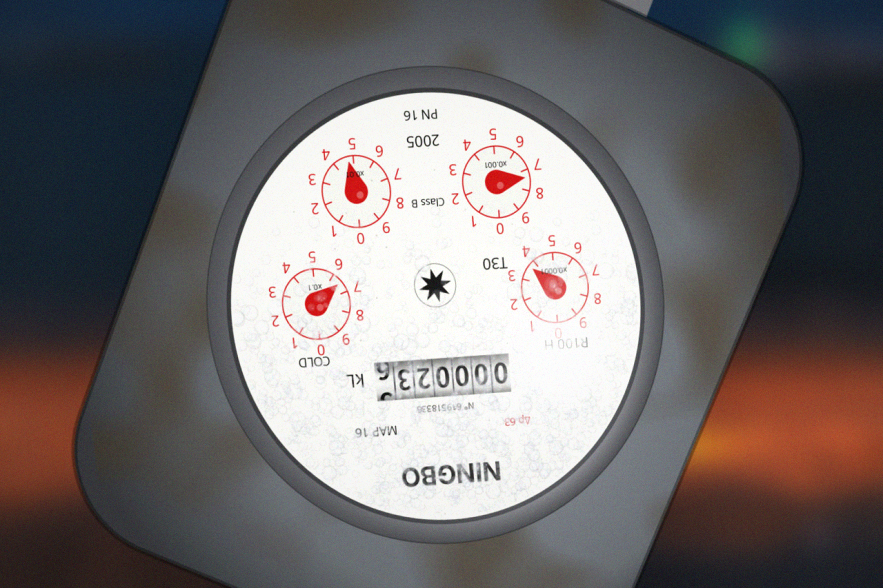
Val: 235.6473 kL
